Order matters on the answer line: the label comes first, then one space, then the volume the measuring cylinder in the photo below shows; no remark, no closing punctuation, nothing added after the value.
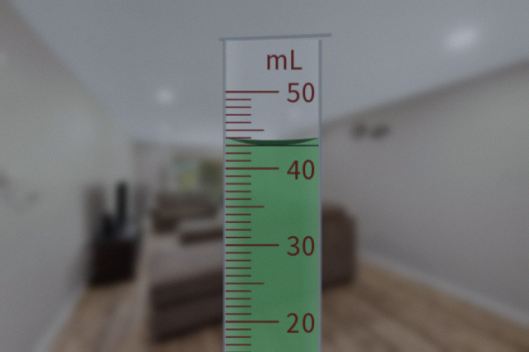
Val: 43 mL
